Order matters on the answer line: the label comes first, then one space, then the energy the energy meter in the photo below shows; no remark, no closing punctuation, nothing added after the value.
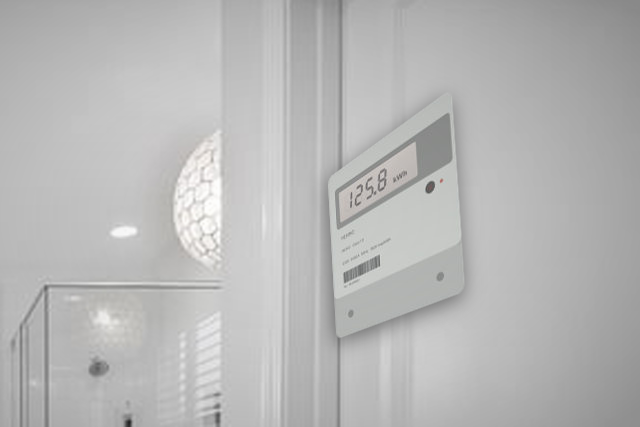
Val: 125.8 kWh
